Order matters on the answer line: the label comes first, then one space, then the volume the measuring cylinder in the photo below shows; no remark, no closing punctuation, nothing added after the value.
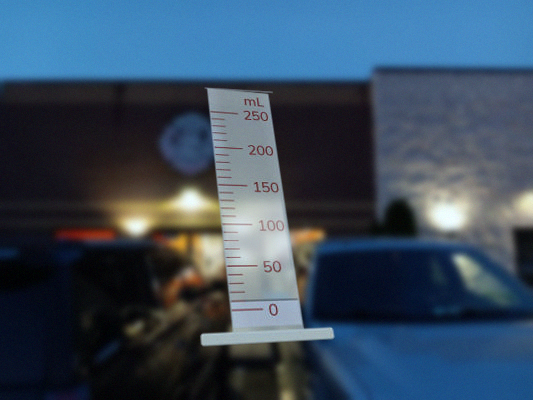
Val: 10 mL
